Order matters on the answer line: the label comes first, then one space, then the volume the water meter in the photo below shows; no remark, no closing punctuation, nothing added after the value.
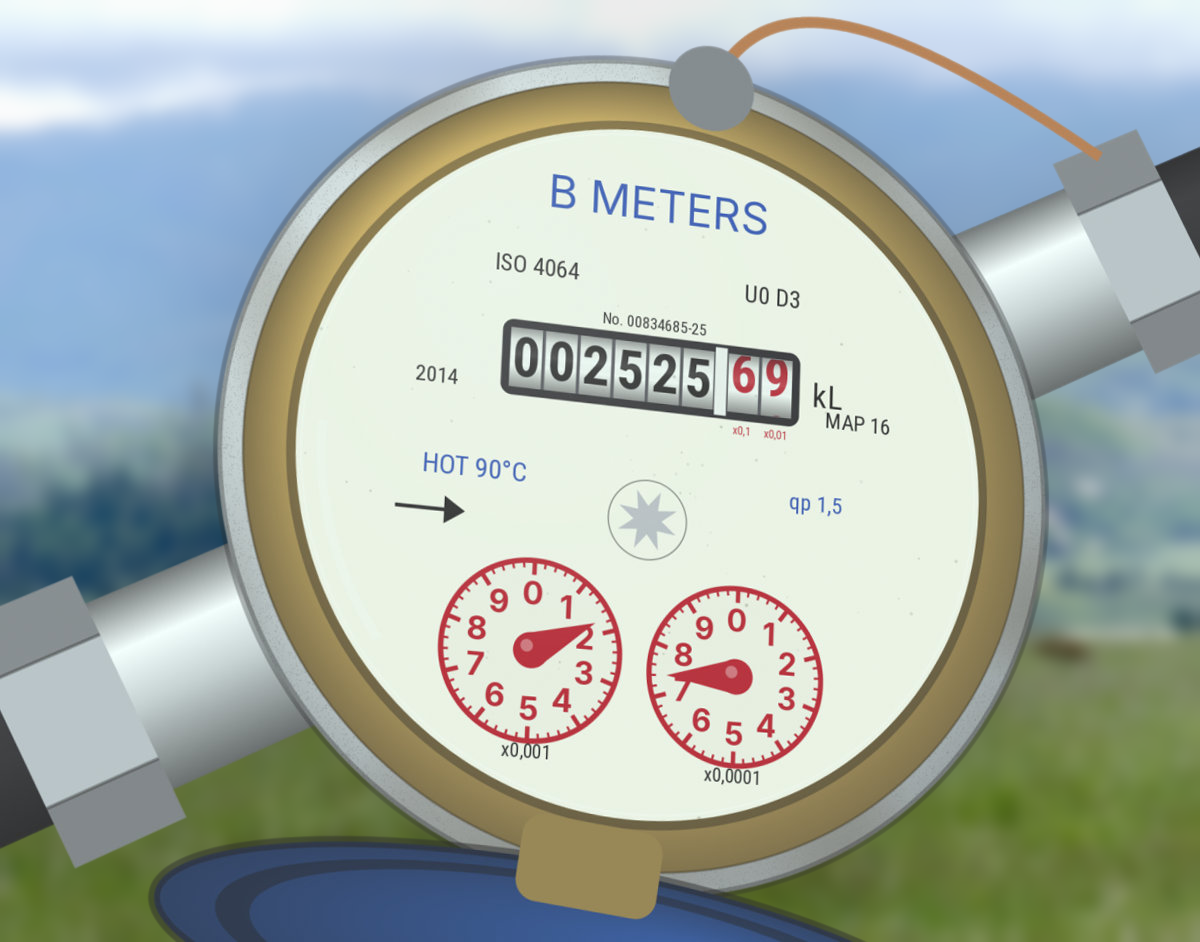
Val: 2525.6917 kL
